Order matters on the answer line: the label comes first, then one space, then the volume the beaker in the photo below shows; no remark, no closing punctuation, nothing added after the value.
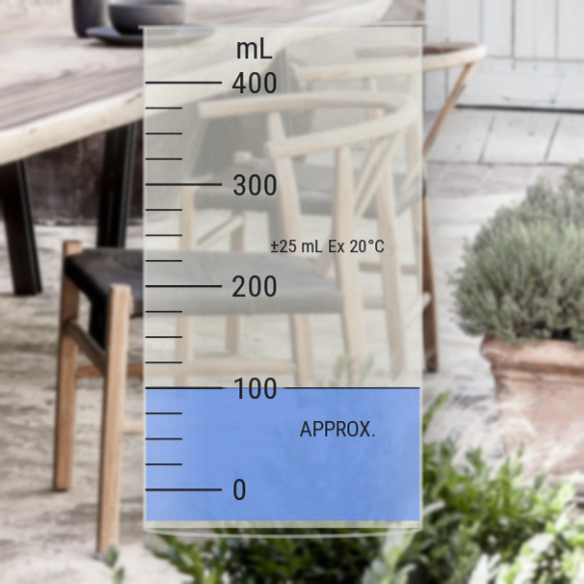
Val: 100 mL
